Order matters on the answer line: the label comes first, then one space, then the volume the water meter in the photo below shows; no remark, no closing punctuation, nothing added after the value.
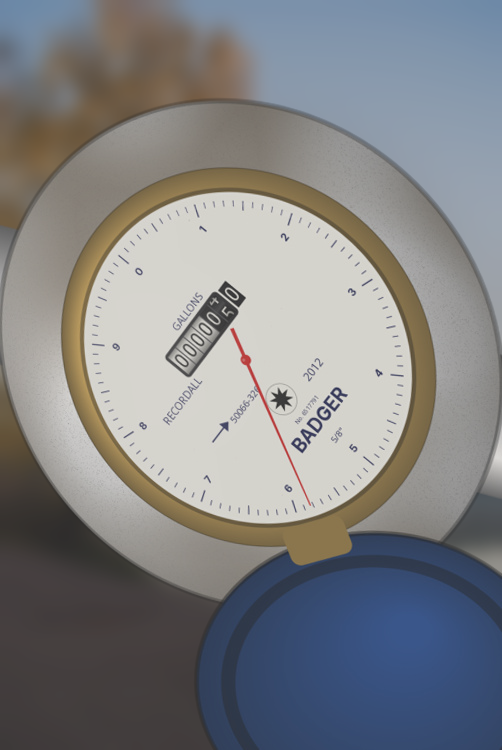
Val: 45.8 gal
